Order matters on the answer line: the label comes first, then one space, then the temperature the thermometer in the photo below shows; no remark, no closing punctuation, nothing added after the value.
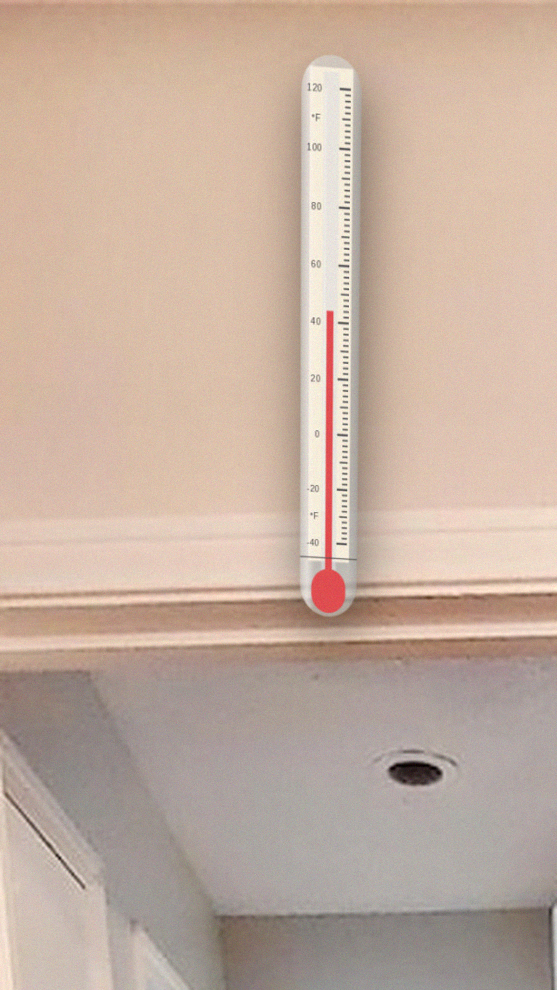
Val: 44 °F
